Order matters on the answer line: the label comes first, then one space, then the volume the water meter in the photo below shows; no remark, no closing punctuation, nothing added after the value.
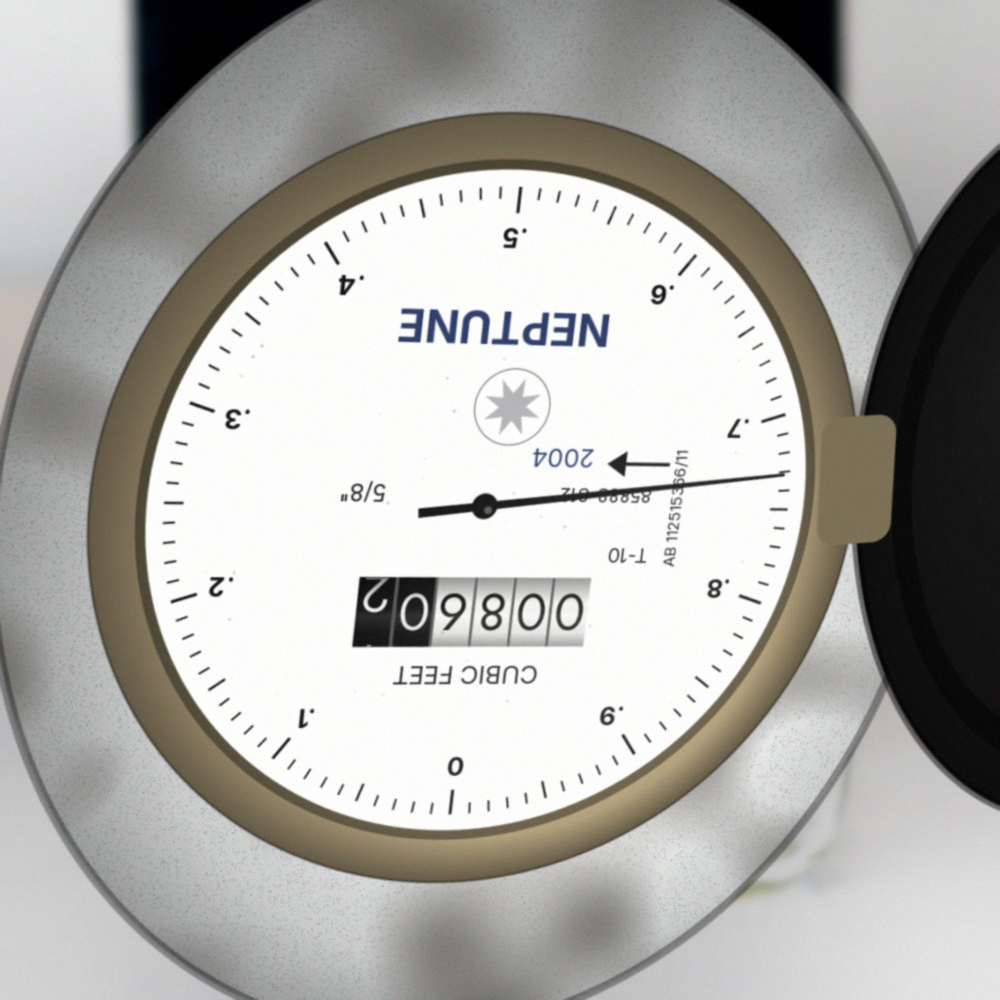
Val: 8601.73 ft³
